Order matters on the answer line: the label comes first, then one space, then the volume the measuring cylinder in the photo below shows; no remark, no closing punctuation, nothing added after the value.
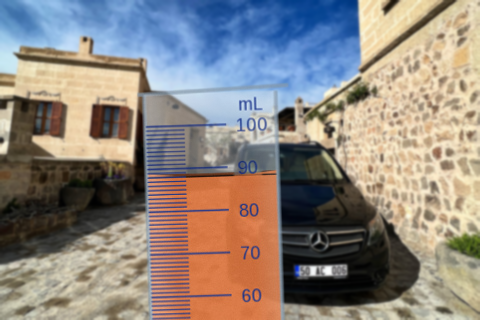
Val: 88 mL
